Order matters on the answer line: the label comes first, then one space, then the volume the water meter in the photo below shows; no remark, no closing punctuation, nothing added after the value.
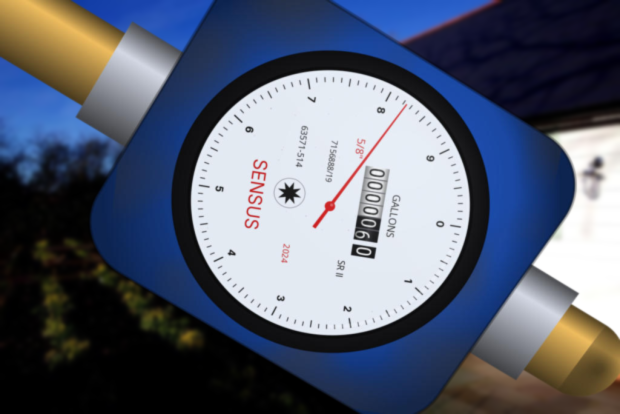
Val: 58.2 gal
